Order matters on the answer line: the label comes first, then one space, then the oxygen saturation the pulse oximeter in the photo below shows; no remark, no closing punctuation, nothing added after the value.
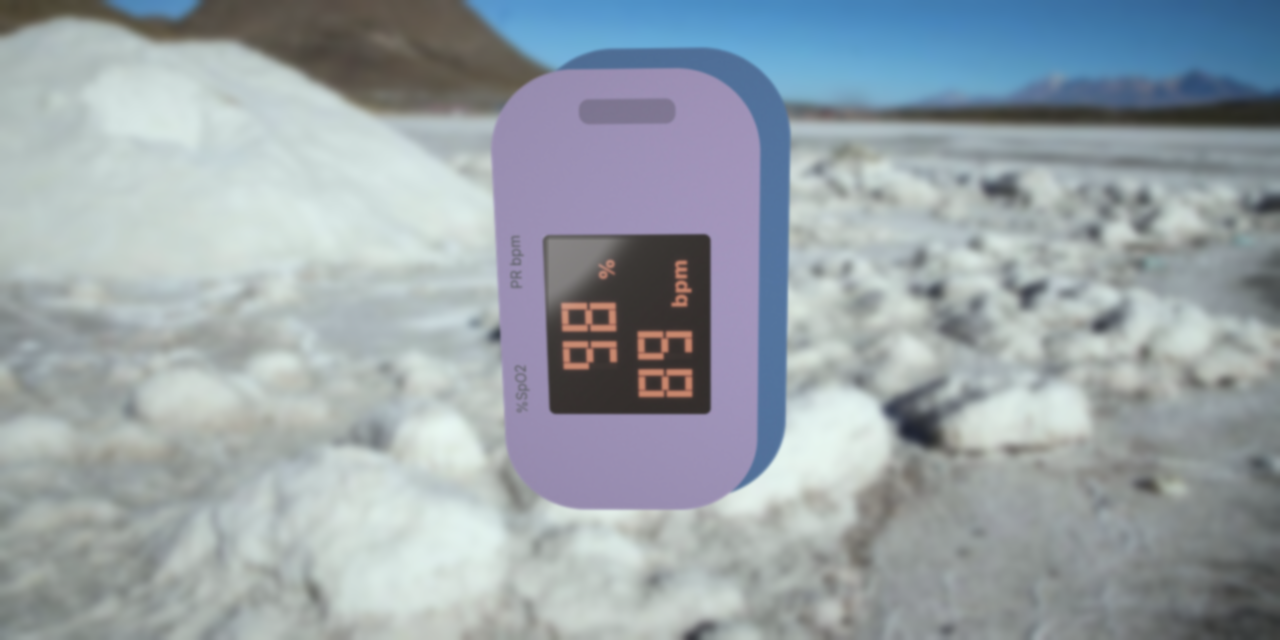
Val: 98 %
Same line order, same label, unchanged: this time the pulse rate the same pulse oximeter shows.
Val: 89 bpm
